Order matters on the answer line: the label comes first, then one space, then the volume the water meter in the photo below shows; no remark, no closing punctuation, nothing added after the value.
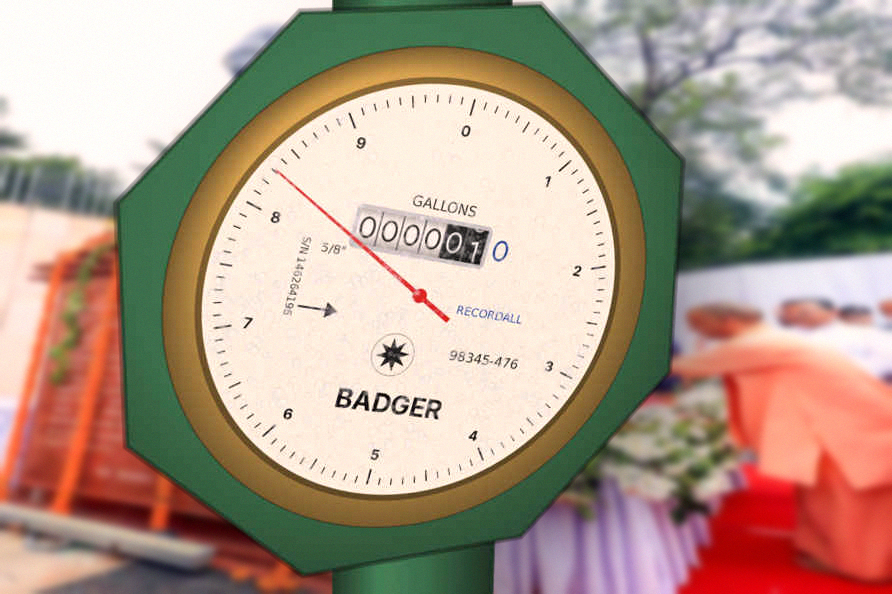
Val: 8.3 gal
